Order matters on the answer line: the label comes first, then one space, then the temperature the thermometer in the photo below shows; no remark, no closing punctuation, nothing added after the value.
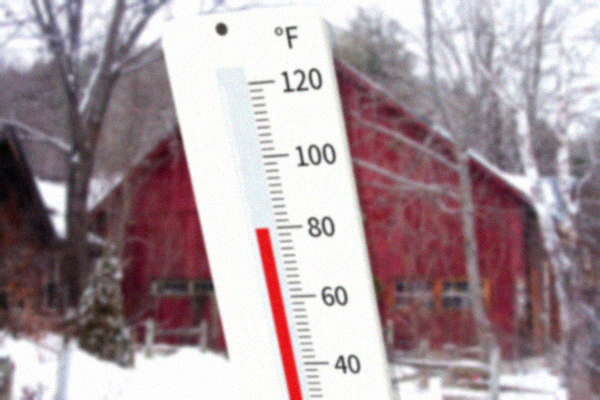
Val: 80 °F
